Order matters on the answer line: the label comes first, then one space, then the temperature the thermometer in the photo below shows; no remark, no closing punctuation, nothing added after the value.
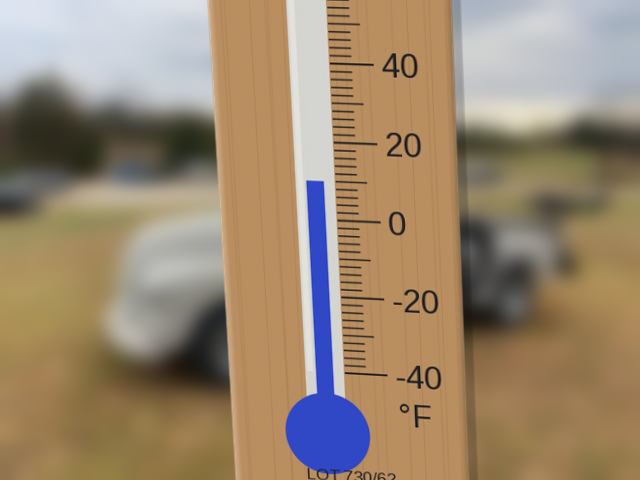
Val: 10 °F
